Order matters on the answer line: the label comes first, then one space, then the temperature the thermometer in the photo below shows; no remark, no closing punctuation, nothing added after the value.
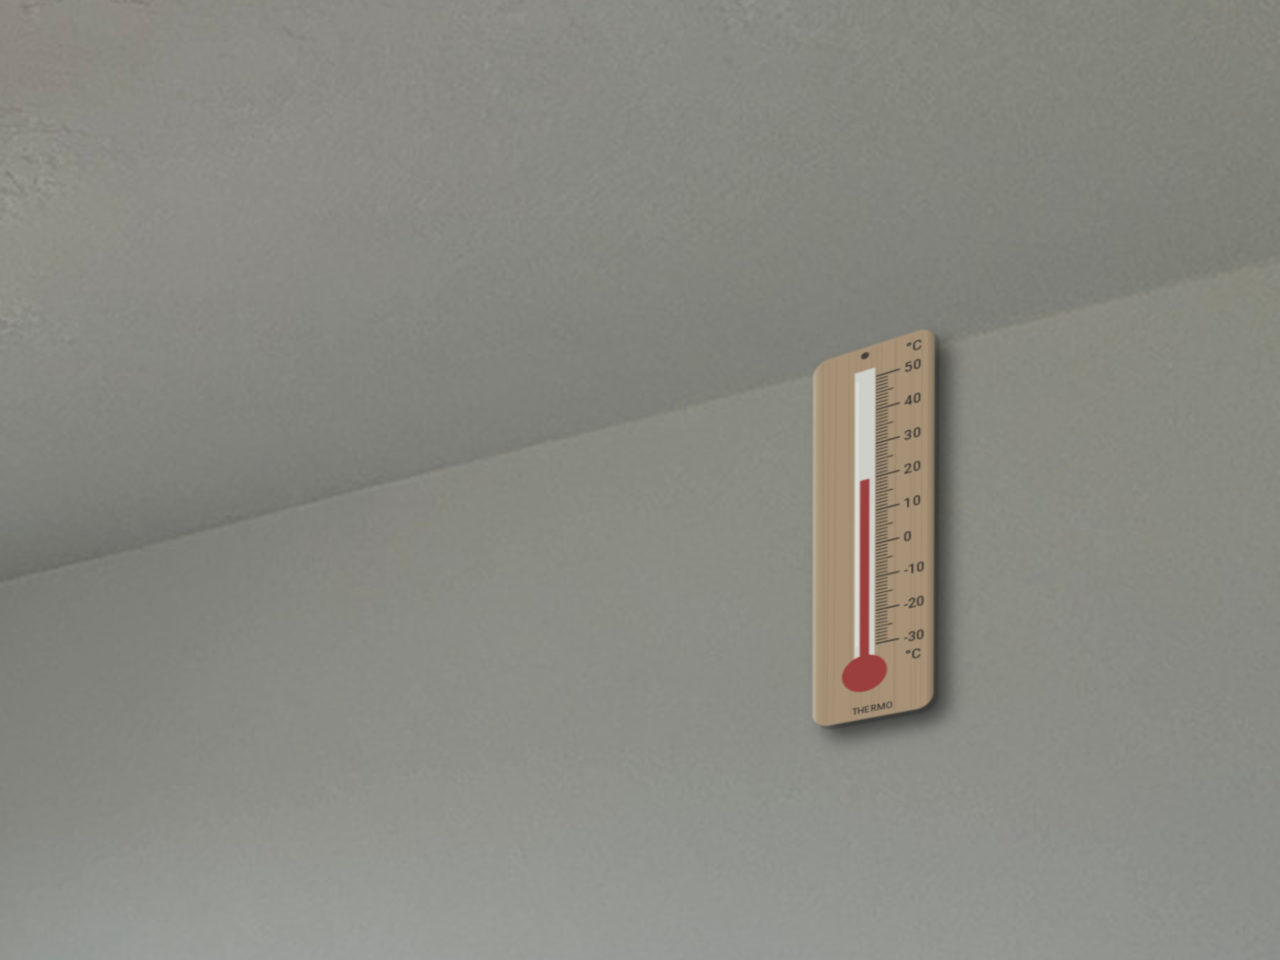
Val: 20 °C
